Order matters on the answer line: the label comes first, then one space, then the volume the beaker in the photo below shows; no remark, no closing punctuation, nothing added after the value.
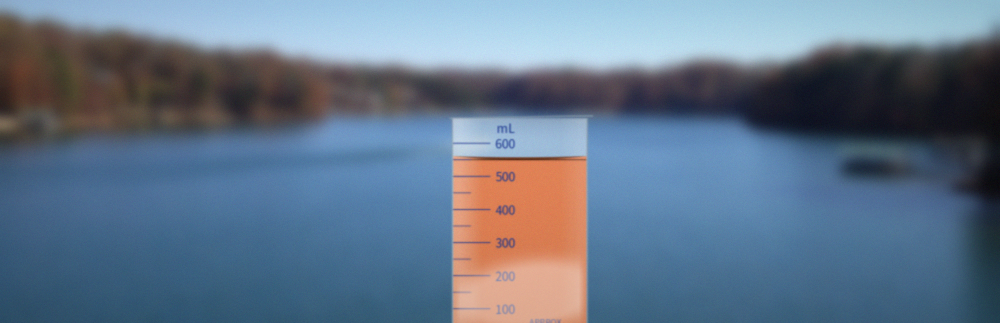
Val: 550 mL
